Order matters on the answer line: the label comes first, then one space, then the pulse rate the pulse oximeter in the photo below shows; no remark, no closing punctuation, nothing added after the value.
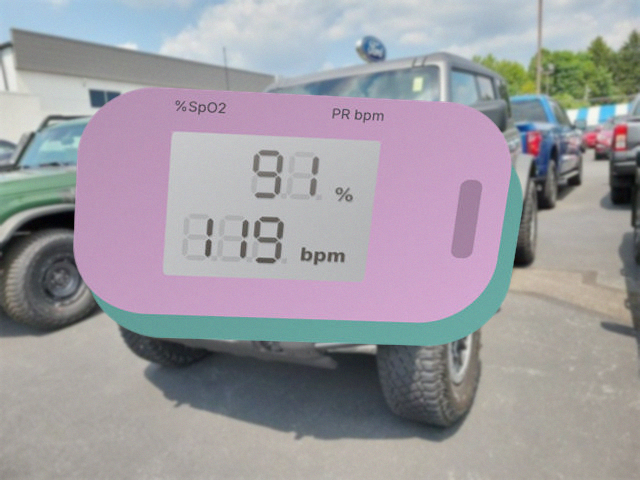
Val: 119 bpm
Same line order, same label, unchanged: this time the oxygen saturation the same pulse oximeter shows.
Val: 91 %
